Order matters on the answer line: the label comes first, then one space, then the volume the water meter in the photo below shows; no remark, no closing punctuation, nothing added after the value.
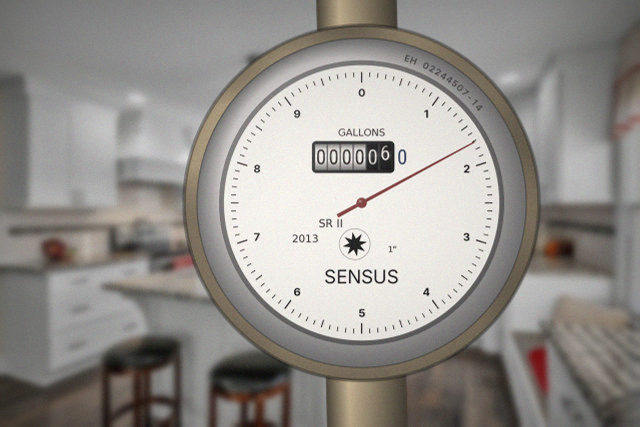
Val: 61.7 gal
